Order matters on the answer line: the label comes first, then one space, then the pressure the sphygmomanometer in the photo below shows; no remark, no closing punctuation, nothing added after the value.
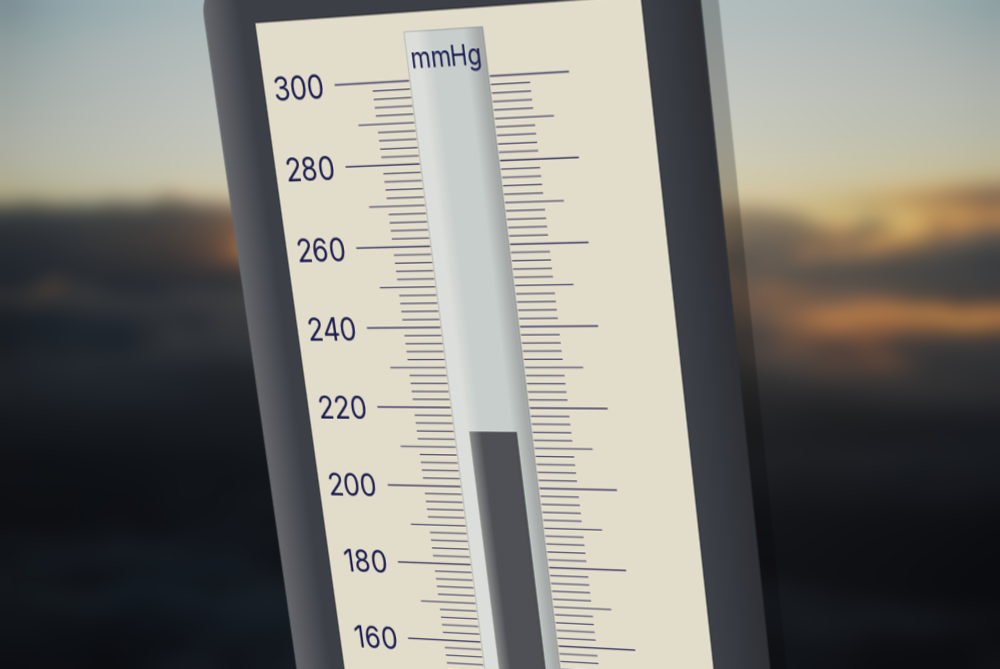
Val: 214 mmHg
